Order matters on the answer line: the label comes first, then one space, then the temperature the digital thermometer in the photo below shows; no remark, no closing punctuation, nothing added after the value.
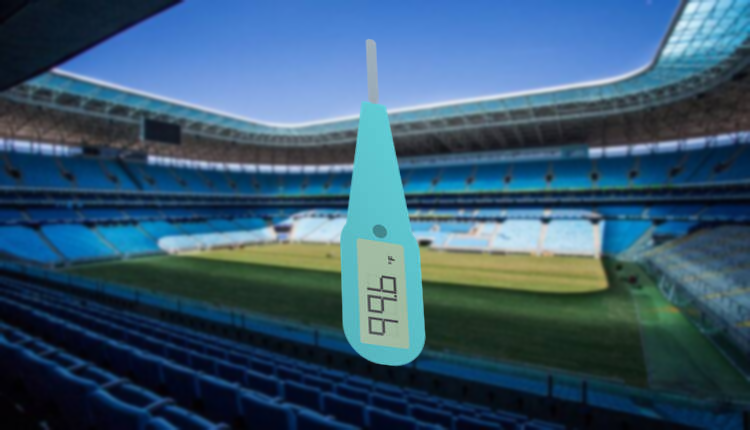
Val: 99.6 °F
